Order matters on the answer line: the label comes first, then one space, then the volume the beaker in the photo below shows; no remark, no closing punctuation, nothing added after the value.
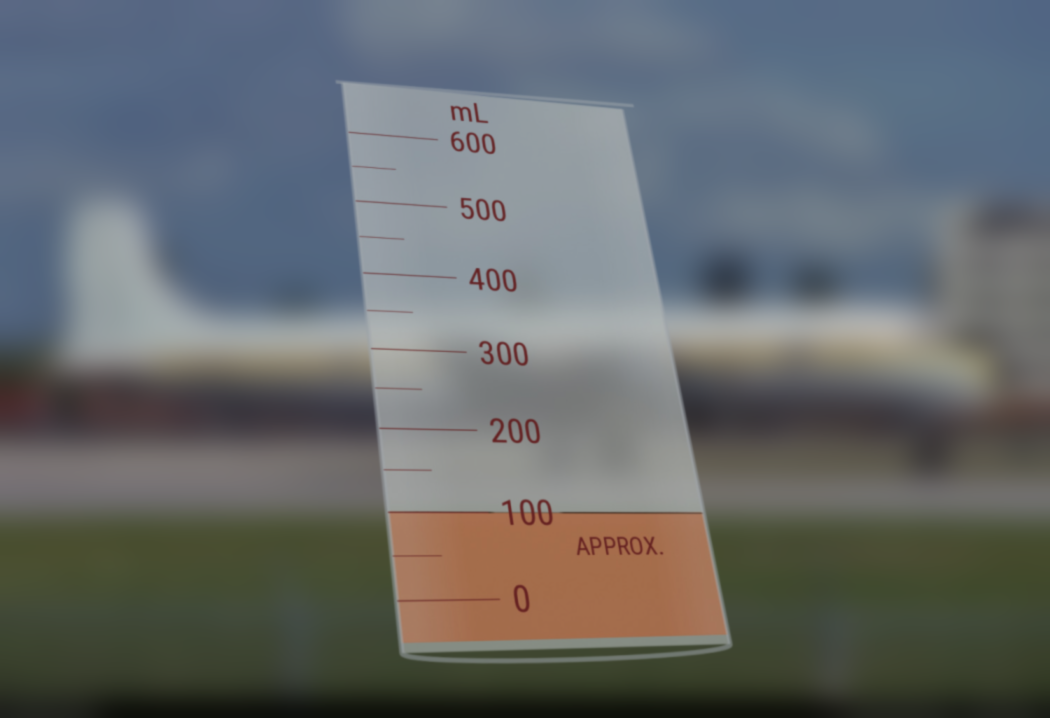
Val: 100 mL
